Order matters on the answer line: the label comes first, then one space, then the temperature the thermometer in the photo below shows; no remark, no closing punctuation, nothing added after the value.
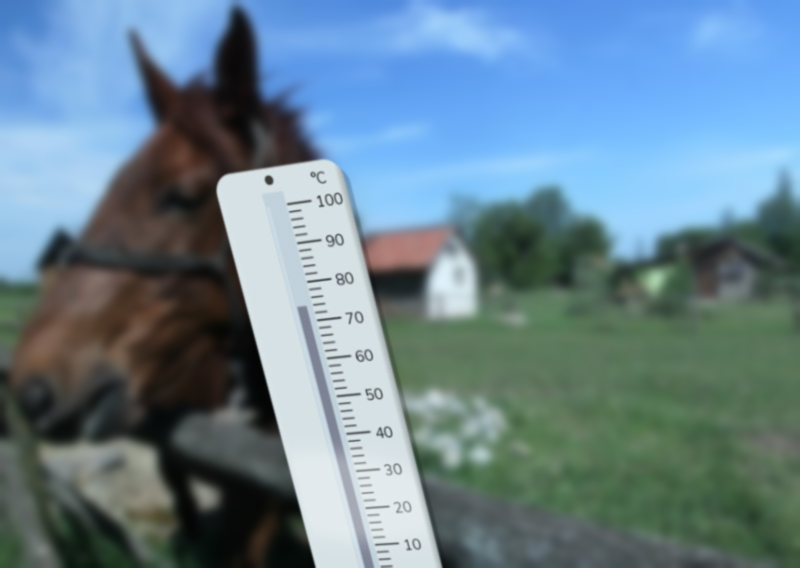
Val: 74 °C
